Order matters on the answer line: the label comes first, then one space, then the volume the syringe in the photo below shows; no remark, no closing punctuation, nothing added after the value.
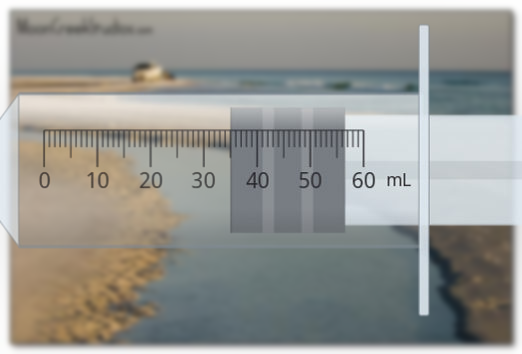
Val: 35 mL
